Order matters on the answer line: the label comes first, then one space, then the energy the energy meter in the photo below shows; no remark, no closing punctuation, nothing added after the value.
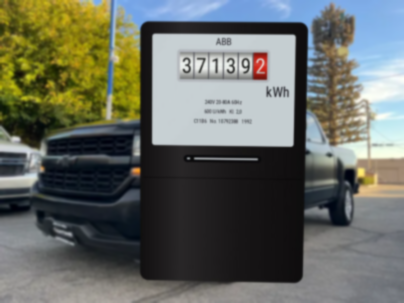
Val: 37139.2 kWh
